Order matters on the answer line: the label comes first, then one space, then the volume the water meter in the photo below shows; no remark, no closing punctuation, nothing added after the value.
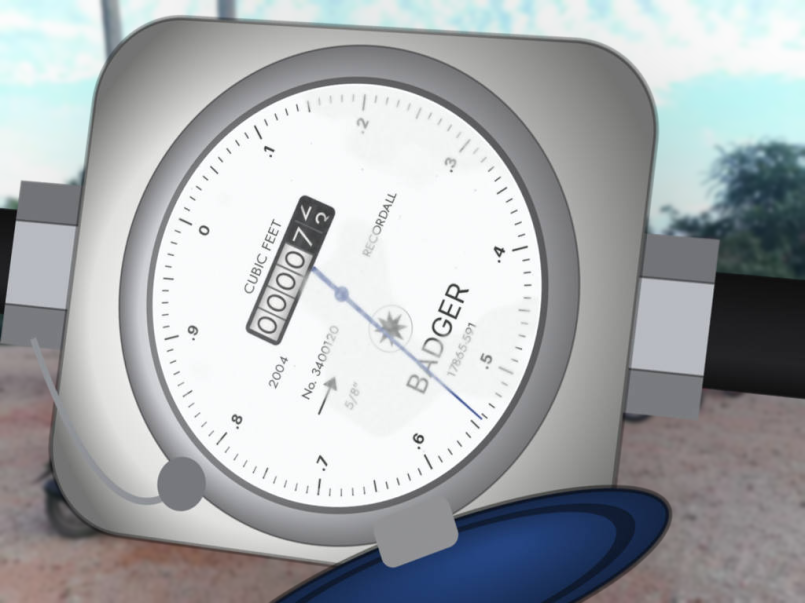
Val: 72.54 ft³
